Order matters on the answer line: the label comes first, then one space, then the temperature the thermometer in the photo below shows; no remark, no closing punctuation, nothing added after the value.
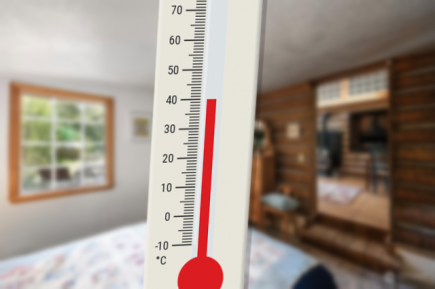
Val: 40 °C
